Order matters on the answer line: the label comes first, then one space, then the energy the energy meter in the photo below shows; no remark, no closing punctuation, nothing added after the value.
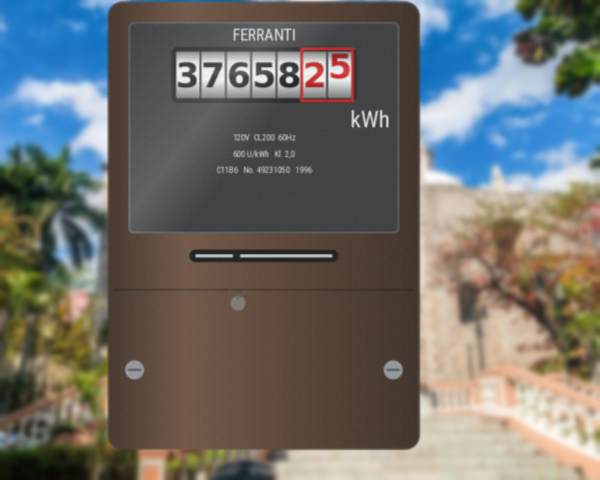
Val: 37658.25 kWh
